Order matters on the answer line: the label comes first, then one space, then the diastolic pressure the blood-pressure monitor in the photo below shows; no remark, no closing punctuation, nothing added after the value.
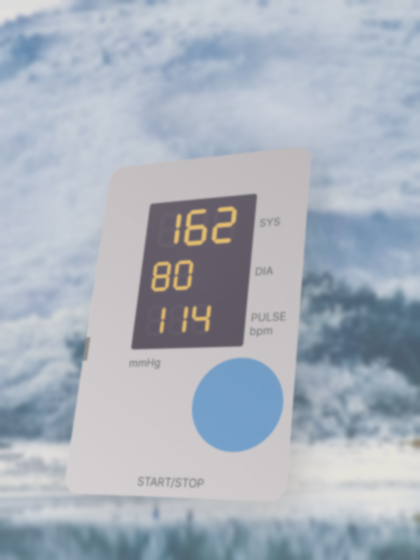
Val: 80 mmHg
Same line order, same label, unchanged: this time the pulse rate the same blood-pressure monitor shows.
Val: 114 bpm
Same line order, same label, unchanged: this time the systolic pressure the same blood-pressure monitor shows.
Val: 162 mmHg
